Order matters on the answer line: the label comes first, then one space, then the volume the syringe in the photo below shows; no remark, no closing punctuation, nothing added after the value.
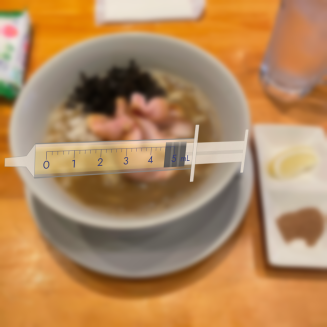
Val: 4.6 mL
